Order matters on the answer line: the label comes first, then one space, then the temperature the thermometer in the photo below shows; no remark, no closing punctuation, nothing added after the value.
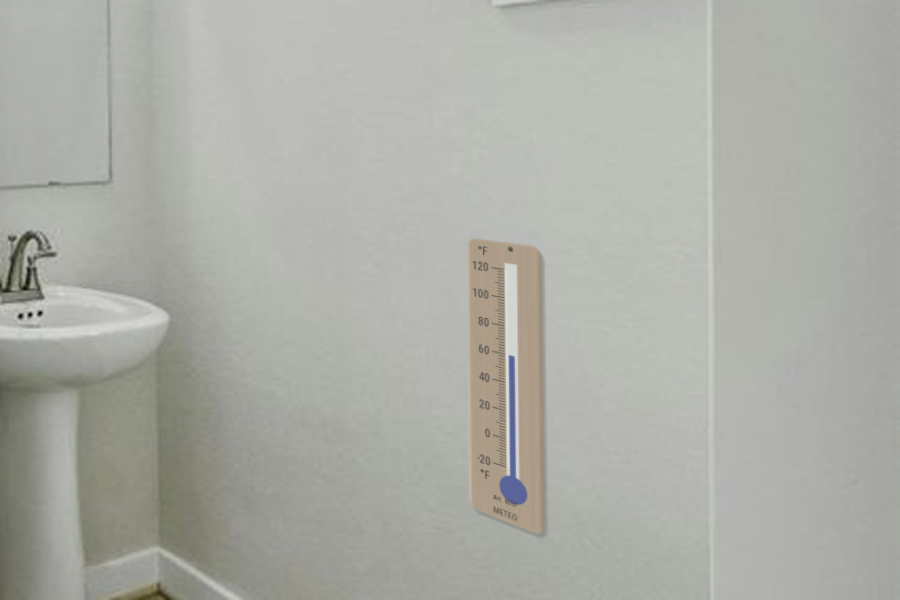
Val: 60 °F
